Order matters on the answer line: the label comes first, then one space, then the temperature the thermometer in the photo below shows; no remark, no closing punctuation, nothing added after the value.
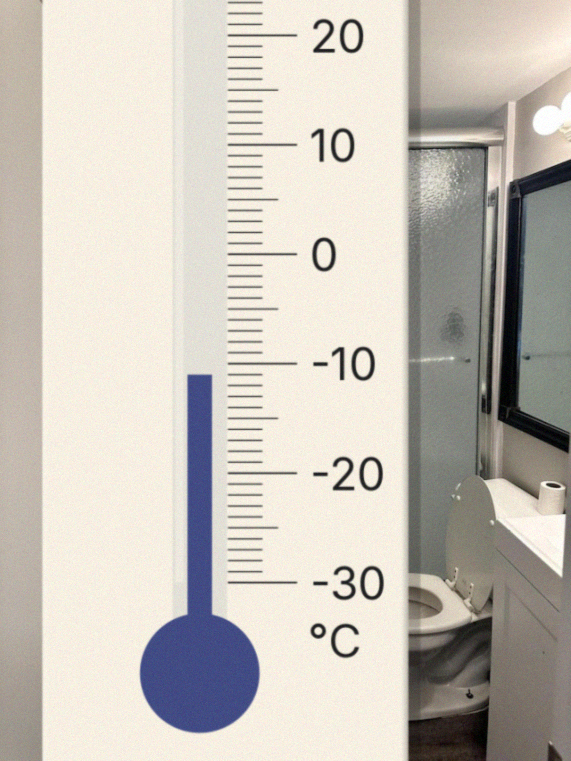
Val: -11 °C
